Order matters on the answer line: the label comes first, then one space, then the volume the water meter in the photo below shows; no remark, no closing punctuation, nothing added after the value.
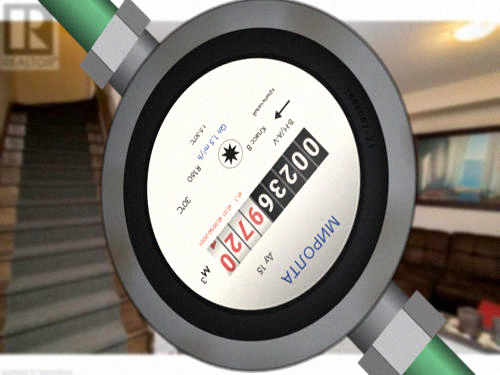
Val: 236.9720 m³
